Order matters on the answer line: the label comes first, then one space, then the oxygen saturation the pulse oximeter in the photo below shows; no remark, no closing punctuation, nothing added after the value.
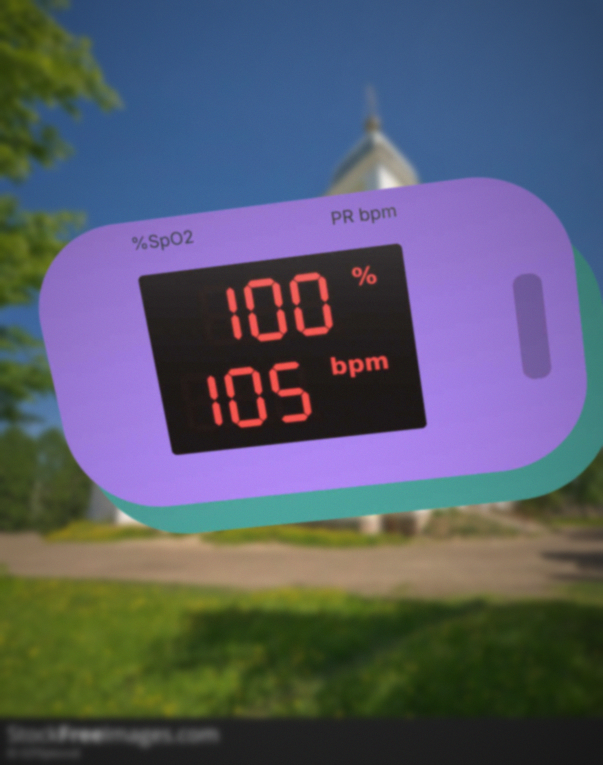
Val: 100 %
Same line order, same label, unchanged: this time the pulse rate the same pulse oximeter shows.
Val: 105 bpm
